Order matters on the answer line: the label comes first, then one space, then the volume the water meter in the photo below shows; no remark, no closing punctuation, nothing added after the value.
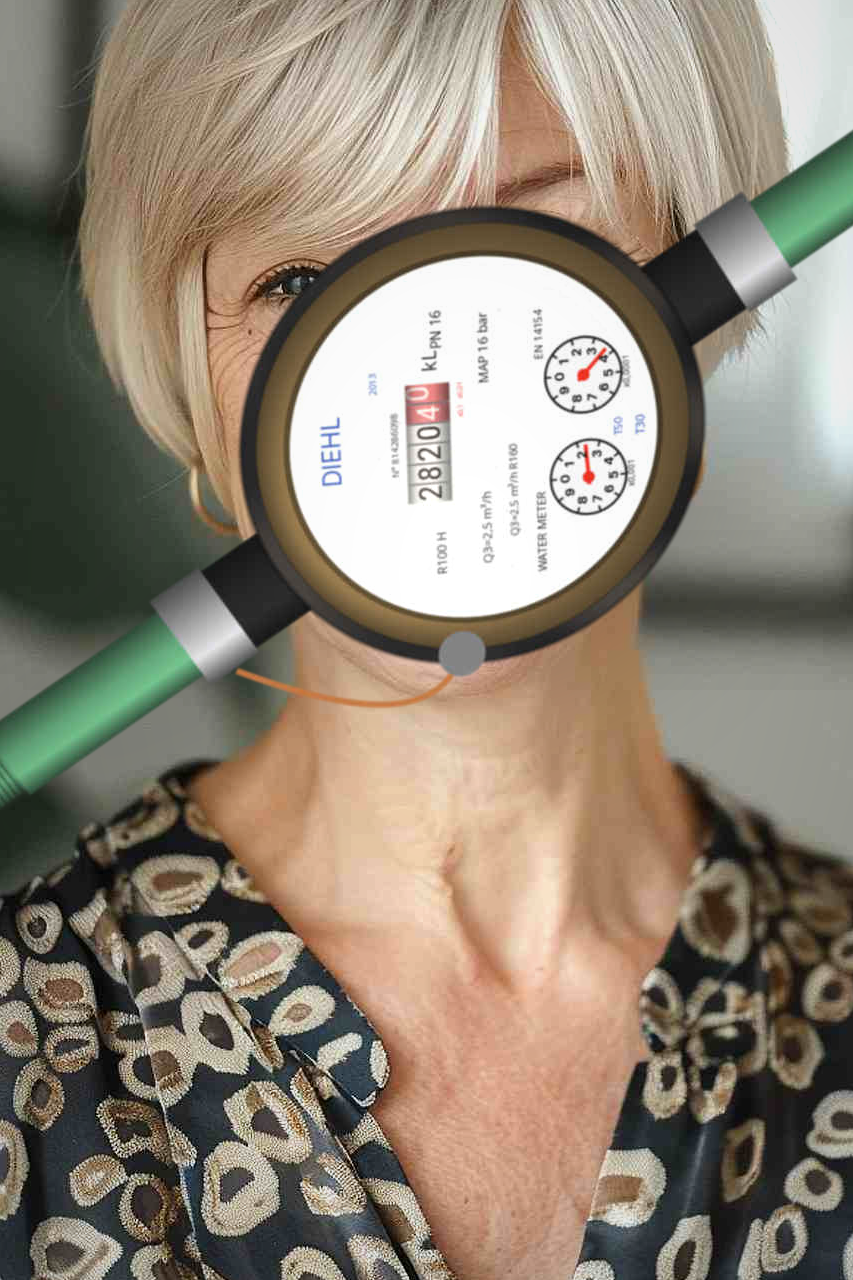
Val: 2820.4023 kL
